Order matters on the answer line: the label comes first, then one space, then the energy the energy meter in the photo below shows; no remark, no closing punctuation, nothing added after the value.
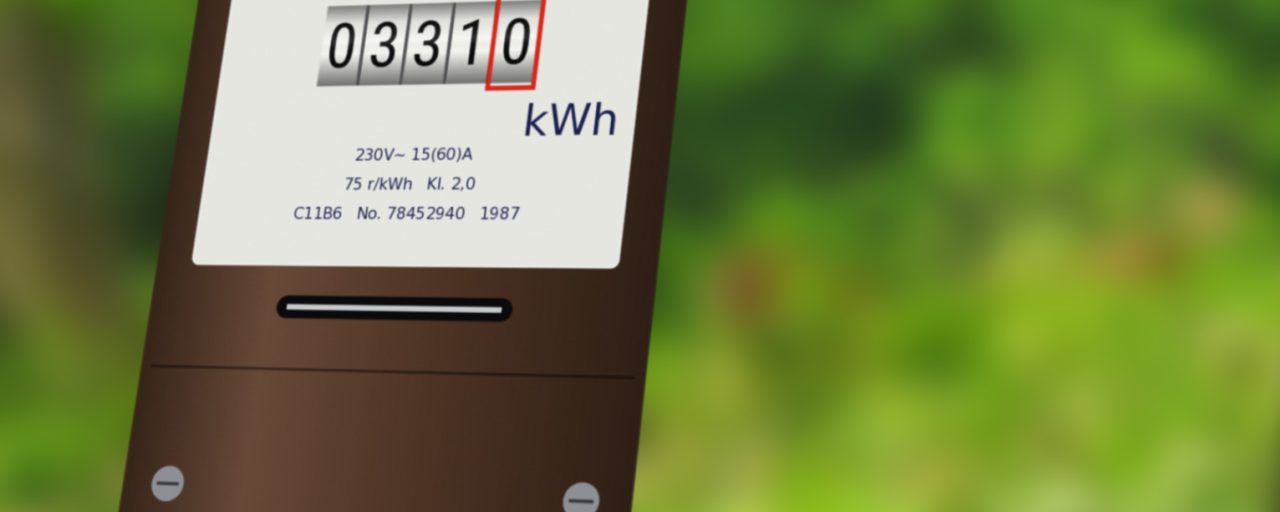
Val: 331.0 kWh
